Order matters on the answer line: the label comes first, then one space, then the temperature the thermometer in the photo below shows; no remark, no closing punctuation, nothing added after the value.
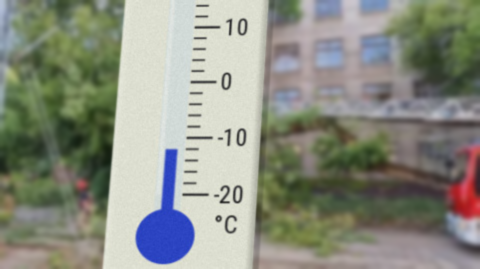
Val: -12 °C
